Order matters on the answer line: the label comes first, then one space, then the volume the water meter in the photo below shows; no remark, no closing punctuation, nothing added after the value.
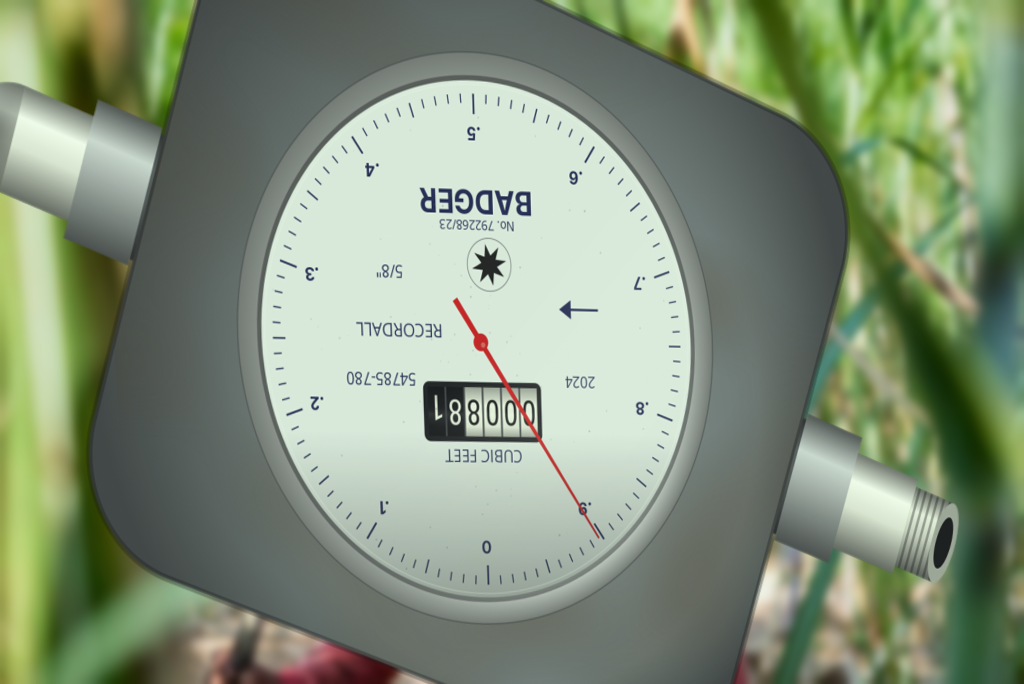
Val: 880.90 ft³
